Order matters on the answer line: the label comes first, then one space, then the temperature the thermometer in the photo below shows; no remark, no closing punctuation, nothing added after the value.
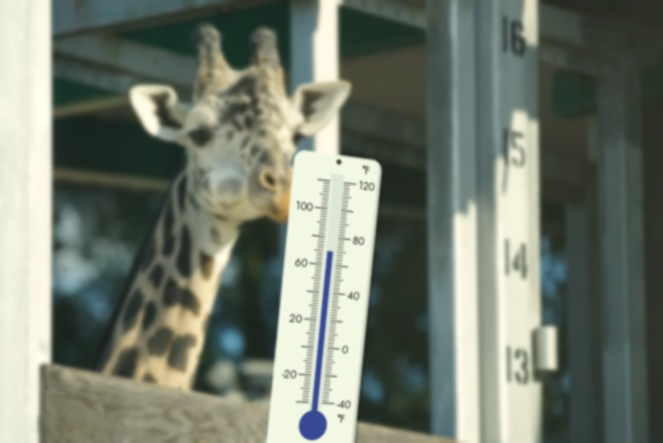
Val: 70 °F
